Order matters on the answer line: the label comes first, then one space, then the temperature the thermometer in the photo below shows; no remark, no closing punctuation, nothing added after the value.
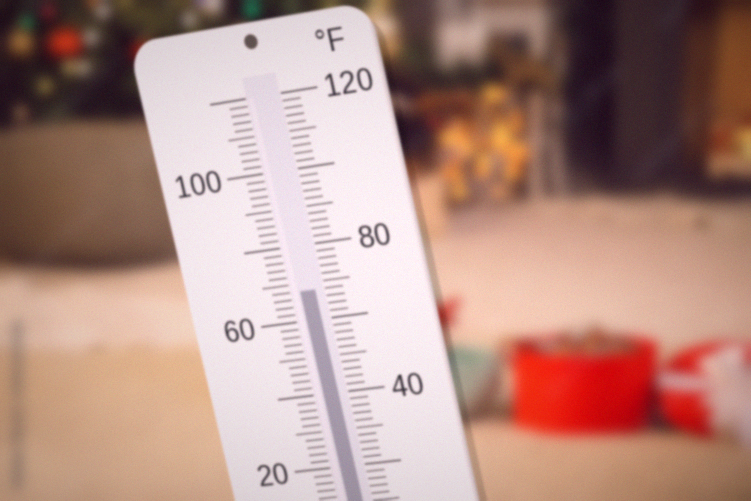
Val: 68 °F
